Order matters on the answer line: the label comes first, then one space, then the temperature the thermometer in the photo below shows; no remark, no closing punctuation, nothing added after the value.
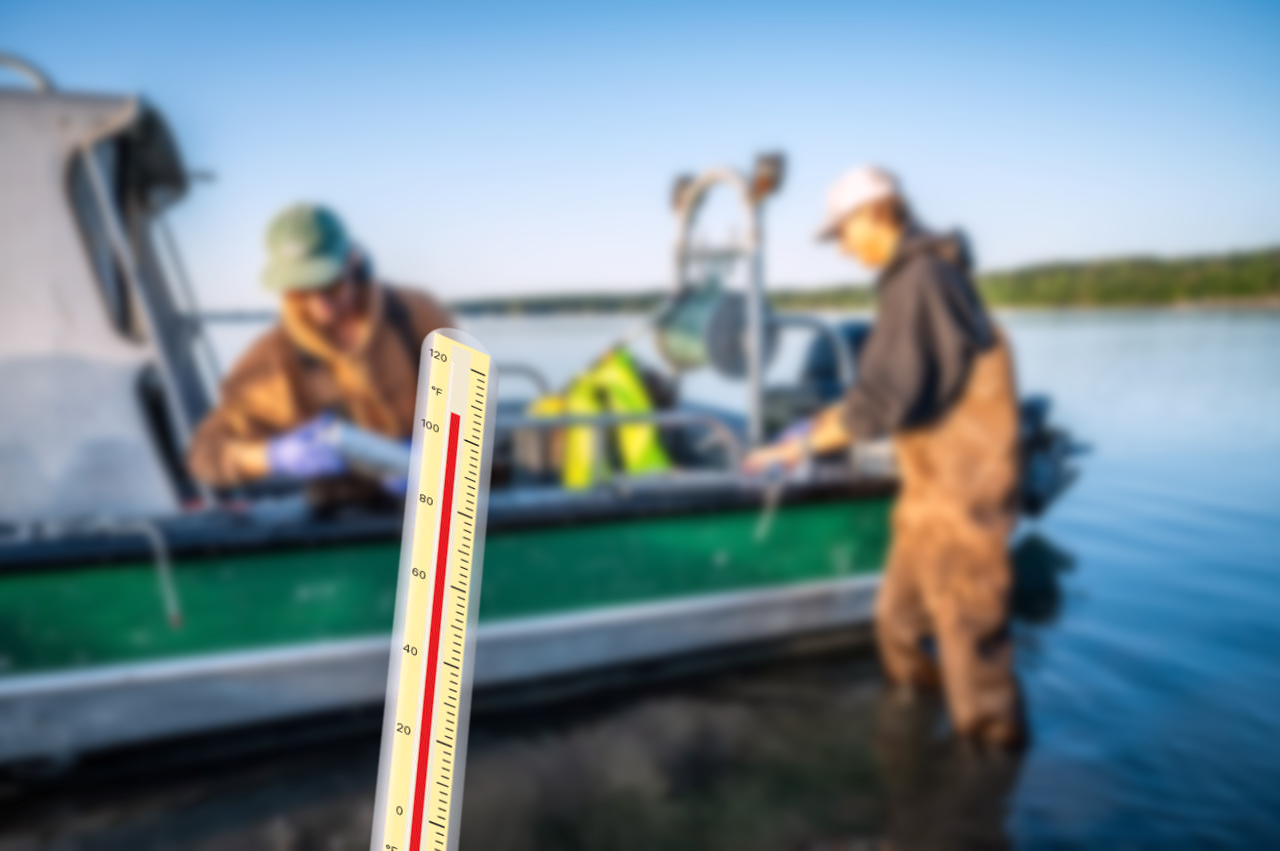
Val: 106 °F
